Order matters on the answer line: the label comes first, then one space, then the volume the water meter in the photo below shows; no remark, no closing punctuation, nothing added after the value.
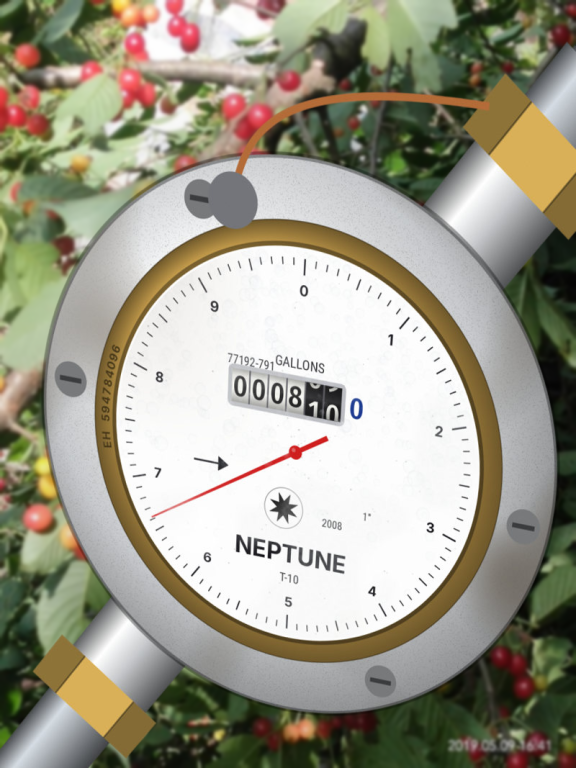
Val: 8096.6 gal
